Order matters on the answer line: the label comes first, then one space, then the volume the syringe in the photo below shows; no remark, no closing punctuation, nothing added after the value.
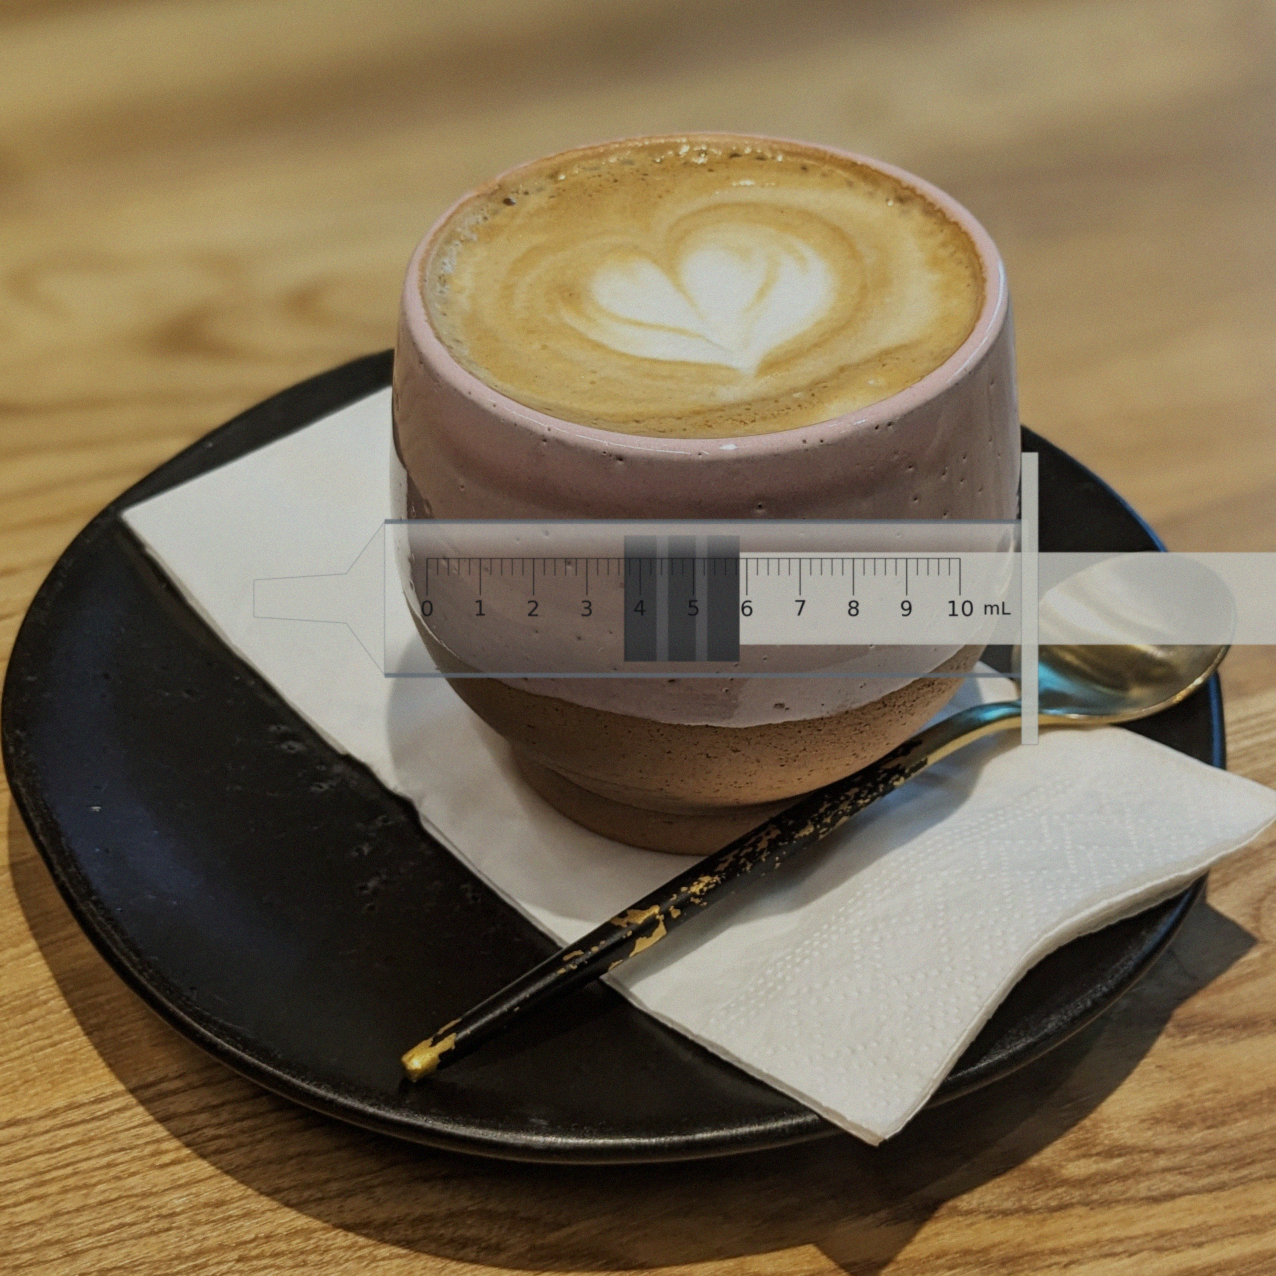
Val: 3.7 mL
